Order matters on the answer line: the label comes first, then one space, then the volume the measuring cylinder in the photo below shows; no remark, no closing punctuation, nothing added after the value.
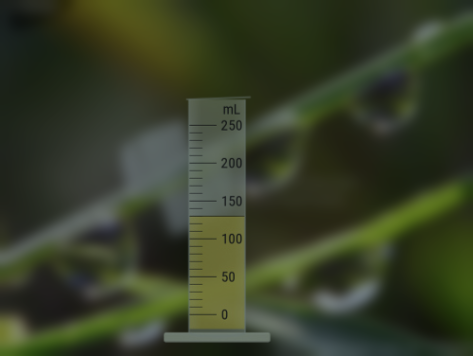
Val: 130 mL
